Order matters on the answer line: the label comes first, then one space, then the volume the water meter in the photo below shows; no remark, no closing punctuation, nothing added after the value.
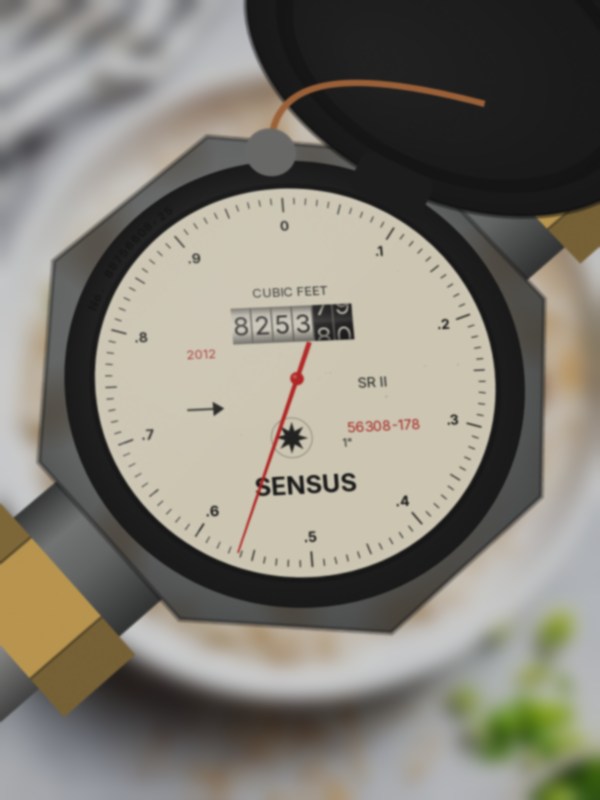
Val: 825379.56 ft³
